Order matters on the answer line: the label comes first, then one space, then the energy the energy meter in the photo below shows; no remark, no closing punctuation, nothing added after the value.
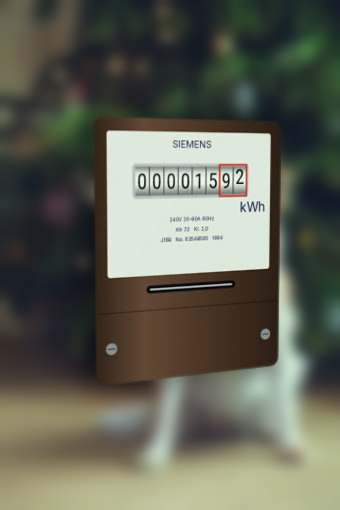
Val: 15.92 kWh
